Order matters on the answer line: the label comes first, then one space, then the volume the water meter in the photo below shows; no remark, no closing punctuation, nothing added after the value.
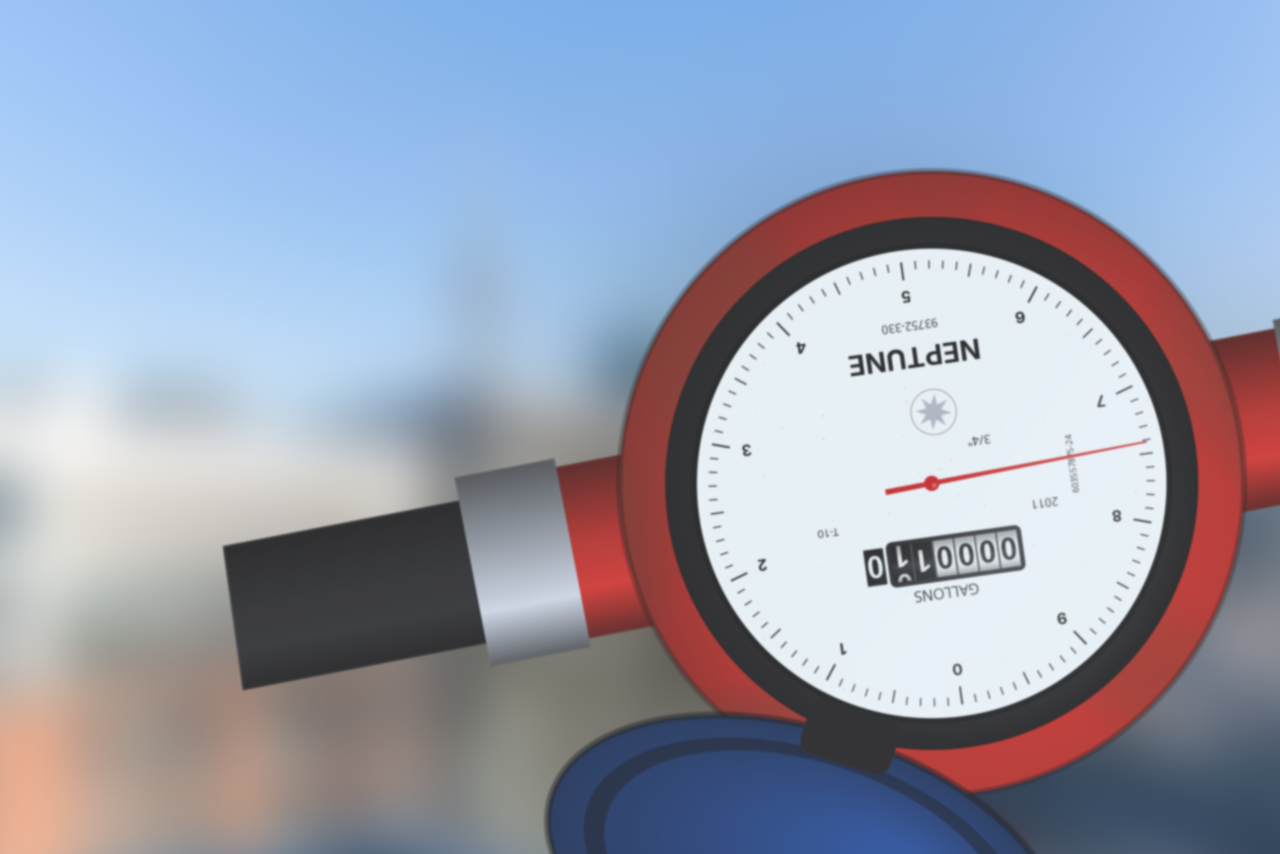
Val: 107.4 gal
